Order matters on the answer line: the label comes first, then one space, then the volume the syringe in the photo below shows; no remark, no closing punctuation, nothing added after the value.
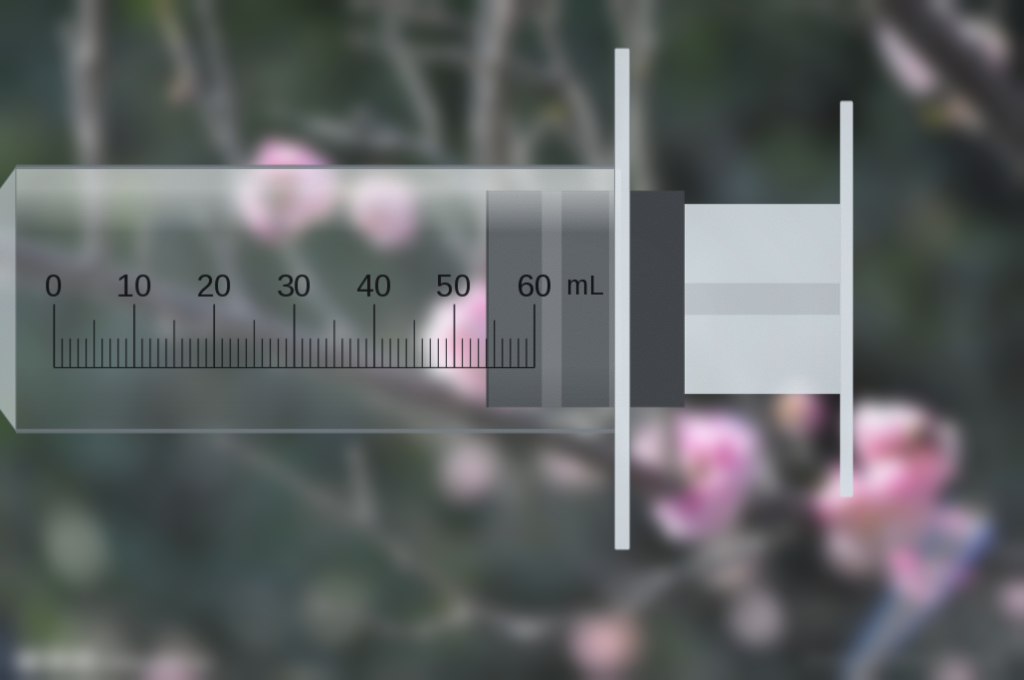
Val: 54 mL
